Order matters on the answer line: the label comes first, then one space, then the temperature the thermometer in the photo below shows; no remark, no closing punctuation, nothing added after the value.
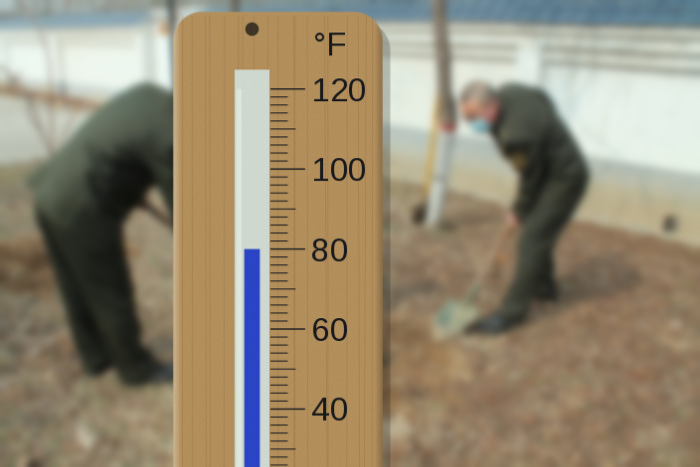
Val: 80 °F
